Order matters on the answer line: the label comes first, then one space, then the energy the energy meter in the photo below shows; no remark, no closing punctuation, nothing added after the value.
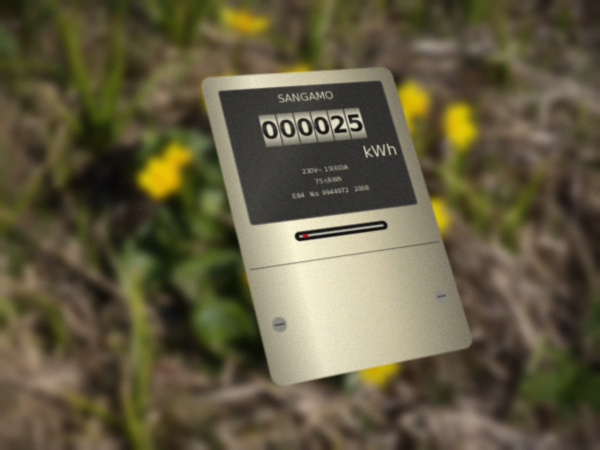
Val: 25 kWh
